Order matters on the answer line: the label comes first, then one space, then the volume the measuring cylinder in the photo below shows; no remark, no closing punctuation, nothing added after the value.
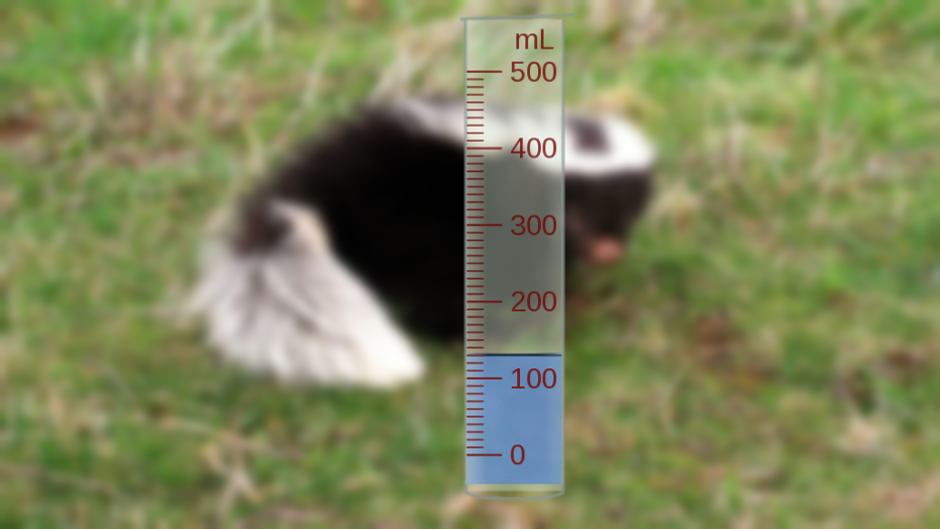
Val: 130 mL
